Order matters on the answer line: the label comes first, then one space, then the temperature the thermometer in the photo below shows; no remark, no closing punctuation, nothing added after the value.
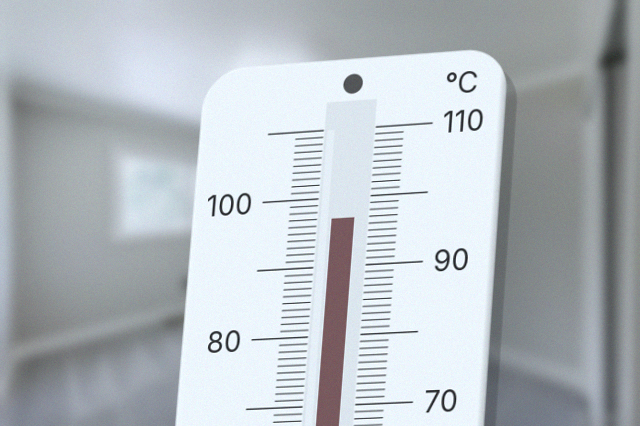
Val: 97 °C
